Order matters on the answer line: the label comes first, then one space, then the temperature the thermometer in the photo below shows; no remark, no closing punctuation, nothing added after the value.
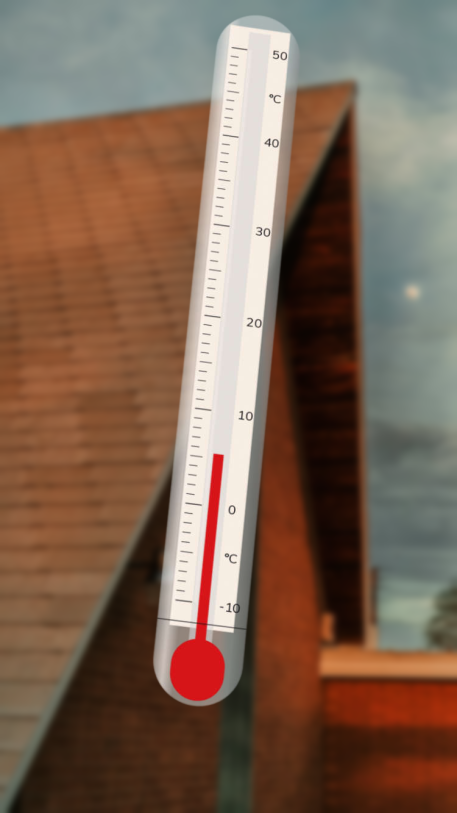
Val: 5.5 °C
